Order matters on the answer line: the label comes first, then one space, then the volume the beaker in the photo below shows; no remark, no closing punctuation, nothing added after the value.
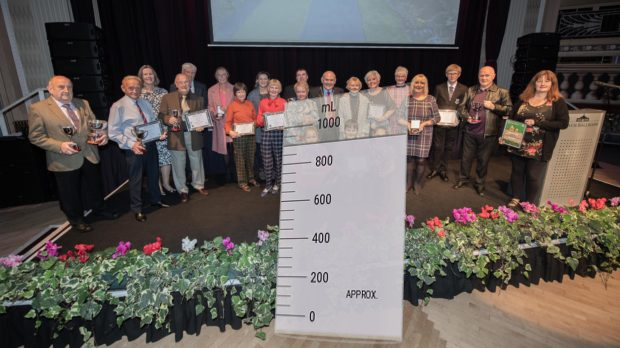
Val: 900 mL
